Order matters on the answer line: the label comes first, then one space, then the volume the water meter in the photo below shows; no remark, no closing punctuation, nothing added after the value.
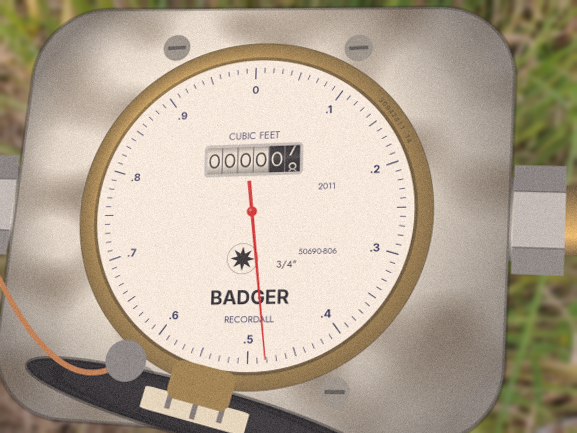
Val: 7.48 ft³
